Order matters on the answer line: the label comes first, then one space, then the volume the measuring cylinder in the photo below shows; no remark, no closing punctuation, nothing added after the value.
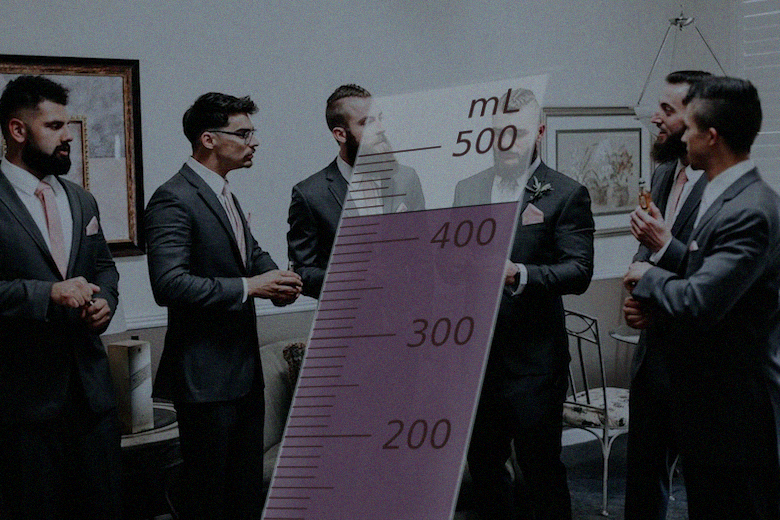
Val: 430 mL
